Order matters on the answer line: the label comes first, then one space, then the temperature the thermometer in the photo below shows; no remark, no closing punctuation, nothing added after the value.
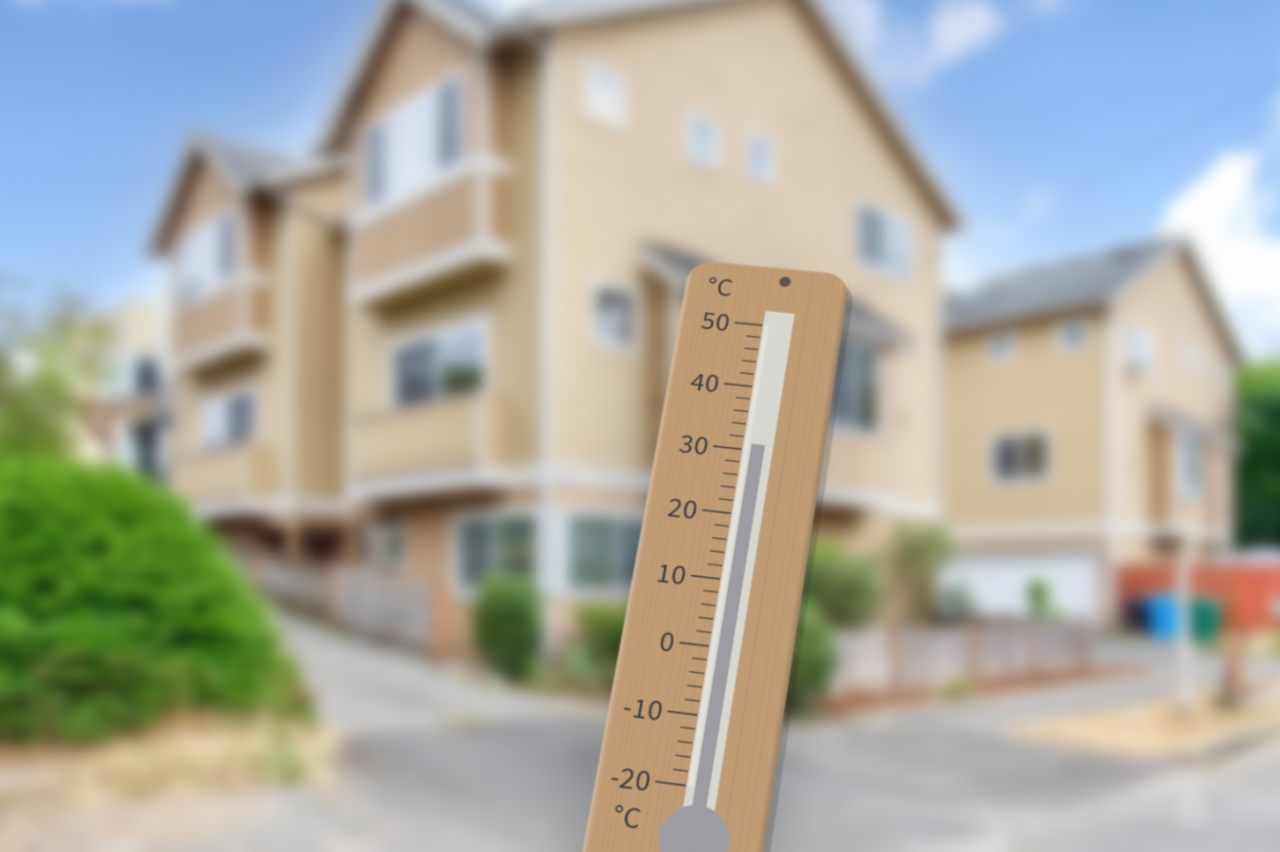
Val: 31 °C
